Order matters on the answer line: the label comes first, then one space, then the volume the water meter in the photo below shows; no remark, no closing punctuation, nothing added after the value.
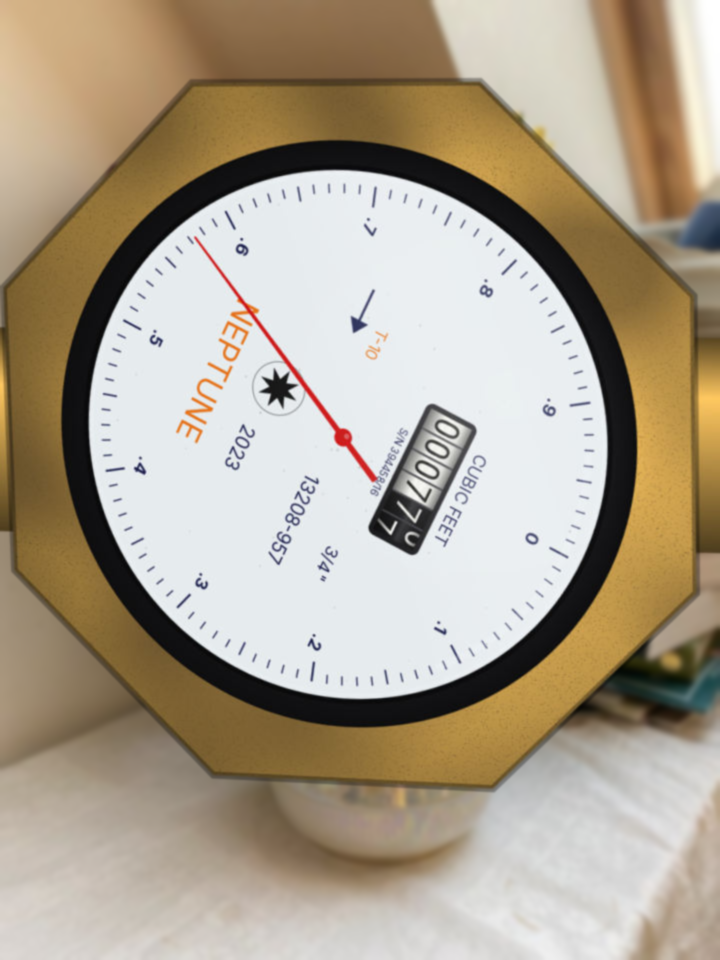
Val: 776.57 ft³
